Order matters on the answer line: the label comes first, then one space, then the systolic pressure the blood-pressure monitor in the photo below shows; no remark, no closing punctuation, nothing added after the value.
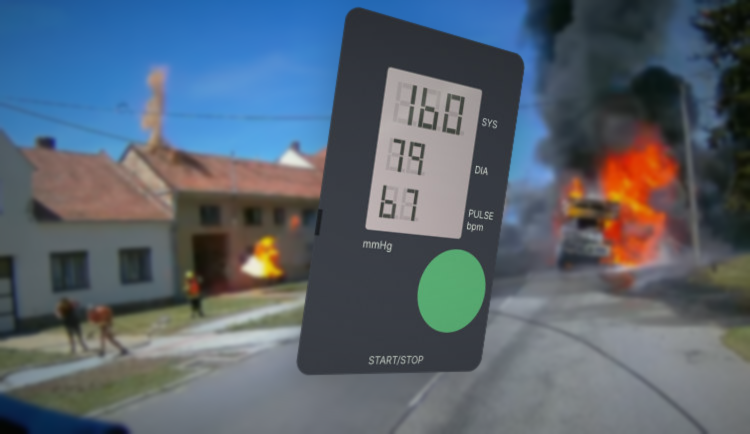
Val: 160 mmHg
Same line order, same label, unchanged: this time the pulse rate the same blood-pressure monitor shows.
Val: 67 bpm
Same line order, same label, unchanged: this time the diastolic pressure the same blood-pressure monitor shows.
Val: 79 mmHg
